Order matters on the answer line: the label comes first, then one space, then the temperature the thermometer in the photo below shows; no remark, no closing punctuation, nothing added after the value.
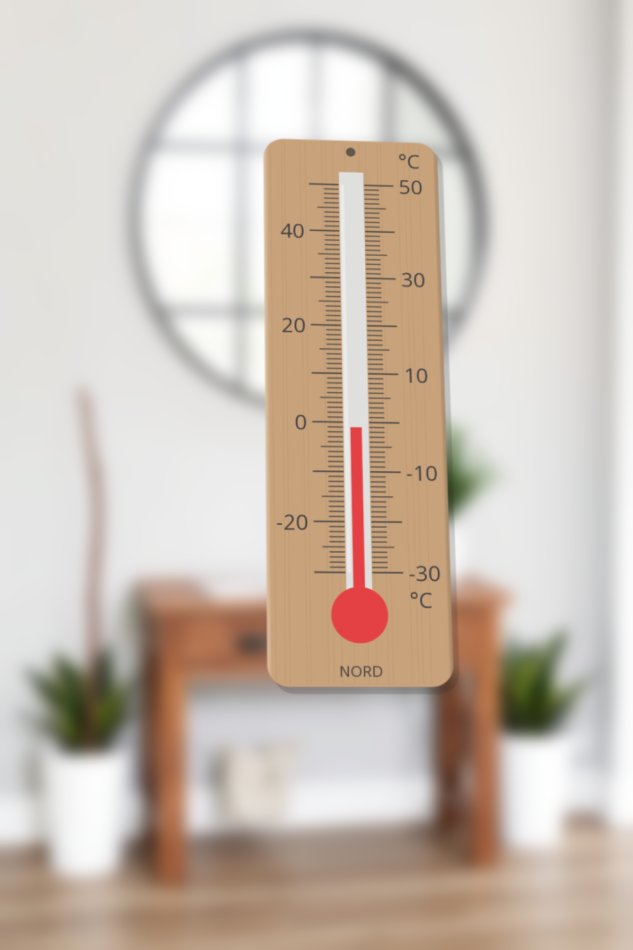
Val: -1 °C
